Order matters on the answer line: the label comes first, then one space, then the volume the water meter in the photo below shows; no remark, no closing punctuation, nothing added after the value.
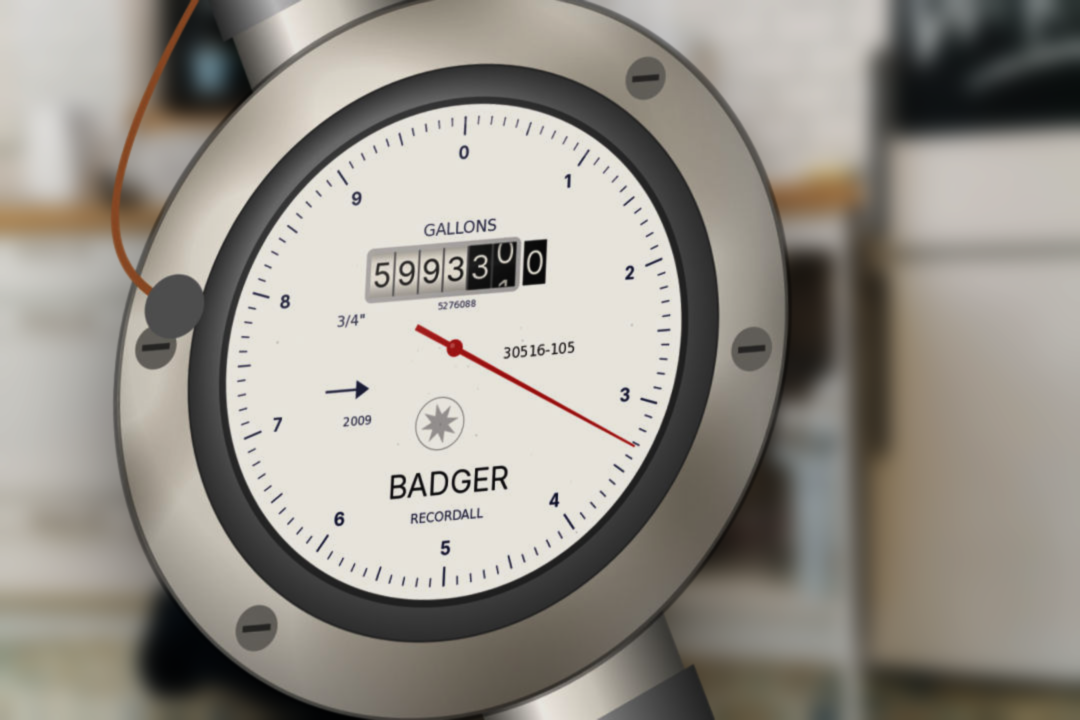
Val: 5993303.3 gal
